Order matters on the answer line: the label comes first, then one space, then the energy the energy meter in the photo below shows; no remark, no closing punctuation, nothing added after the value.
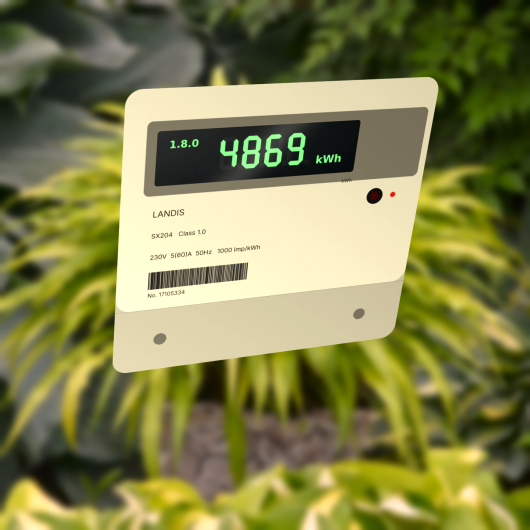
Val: 4869 kWh
